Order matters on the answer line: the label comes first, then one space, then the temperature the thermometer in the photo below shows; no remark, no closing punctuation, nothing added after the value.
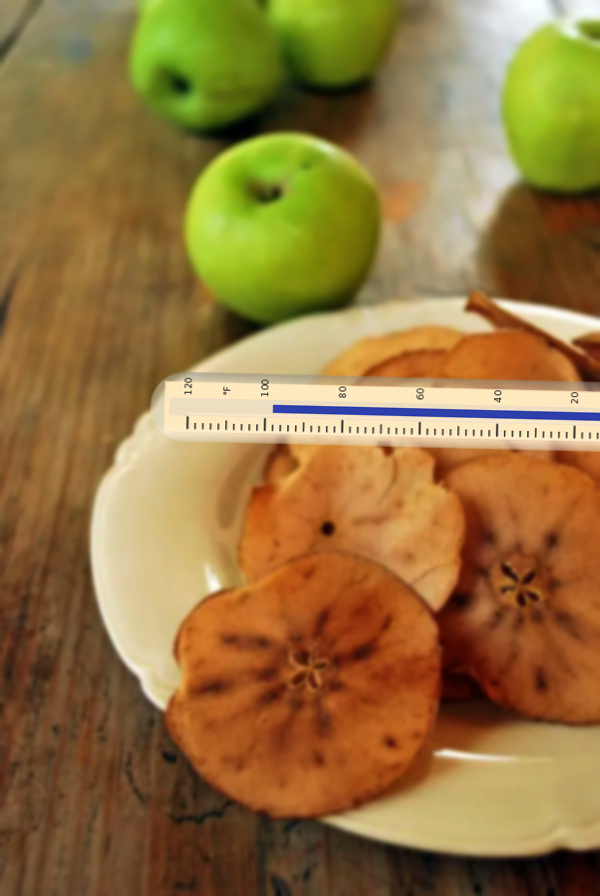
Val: 98 °F
